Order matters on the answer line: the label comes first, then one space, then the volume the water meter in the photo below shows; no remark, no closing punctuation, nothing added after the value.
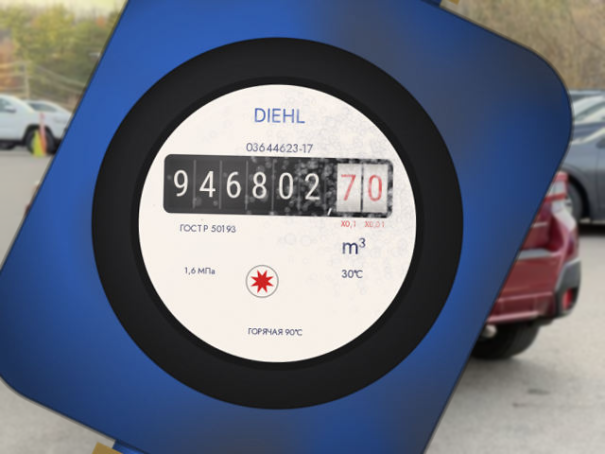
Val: 946802.70 m³
